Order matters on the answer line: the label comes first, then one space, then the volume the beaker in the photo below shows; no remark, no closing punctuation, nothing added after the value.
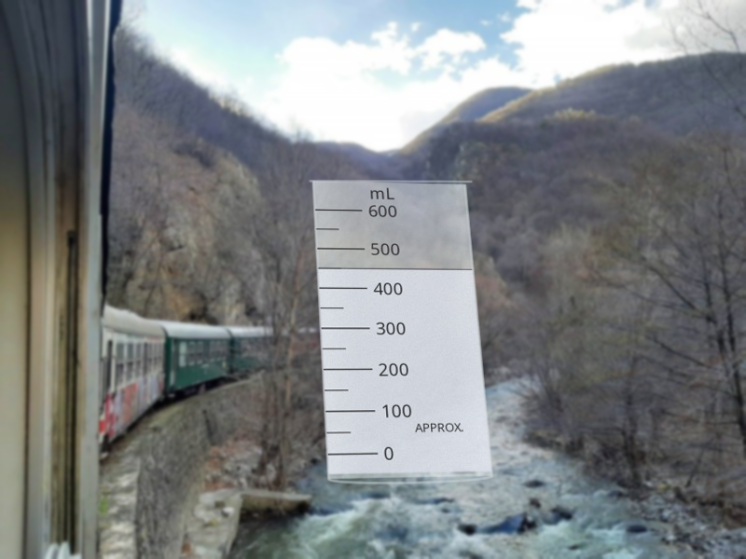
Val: 450 mL
